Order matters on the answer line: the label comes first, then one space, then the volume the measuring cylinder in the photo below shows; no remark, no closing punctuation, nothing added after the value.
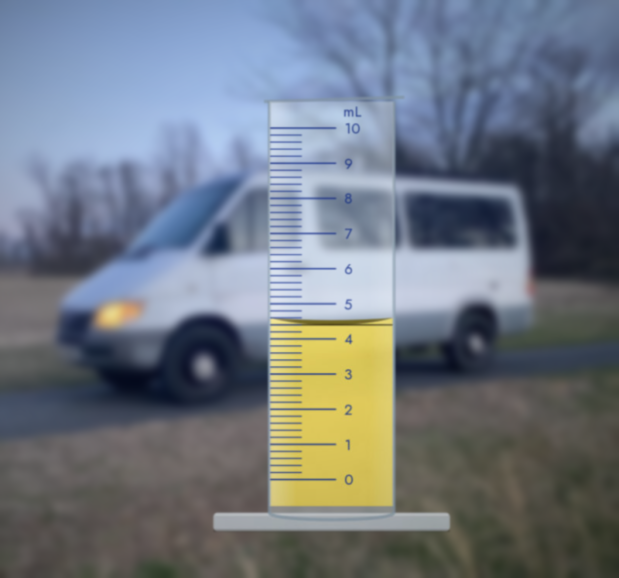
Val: 4.4 mL
